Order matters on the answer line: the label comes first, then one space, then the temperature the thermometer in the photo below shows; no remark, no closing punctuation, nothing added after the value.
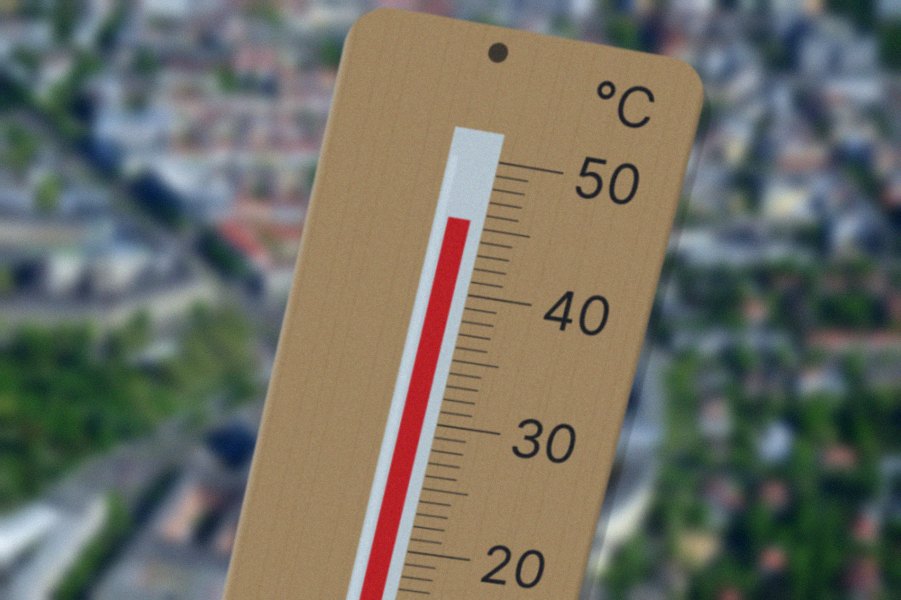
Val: 45.5 °C
